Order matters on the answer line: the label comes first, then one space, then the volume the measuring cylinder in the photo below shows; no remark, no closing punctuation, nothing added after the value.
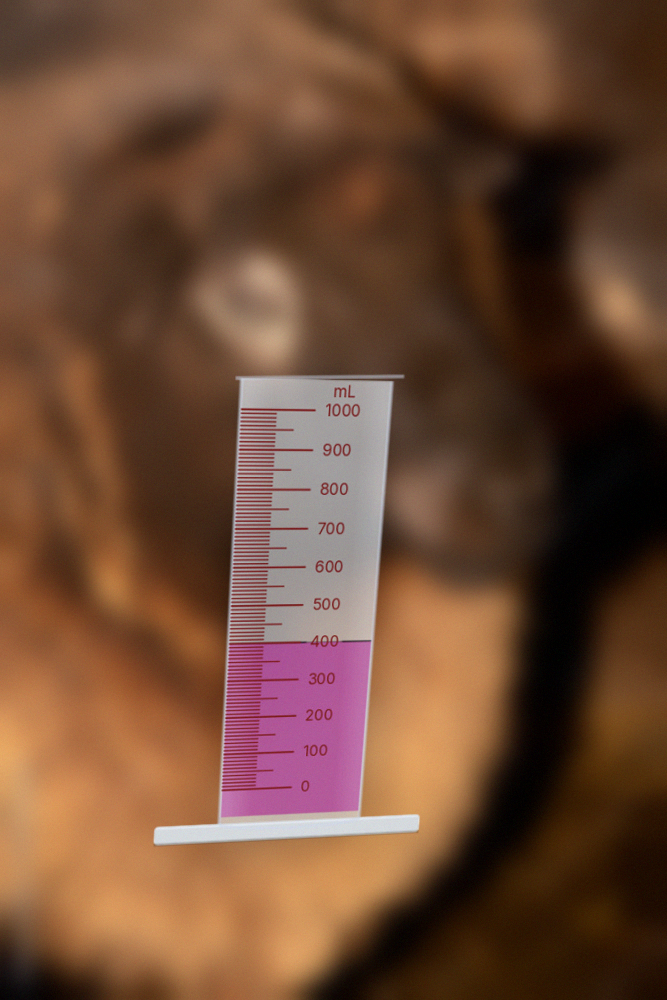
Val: 400 mL
